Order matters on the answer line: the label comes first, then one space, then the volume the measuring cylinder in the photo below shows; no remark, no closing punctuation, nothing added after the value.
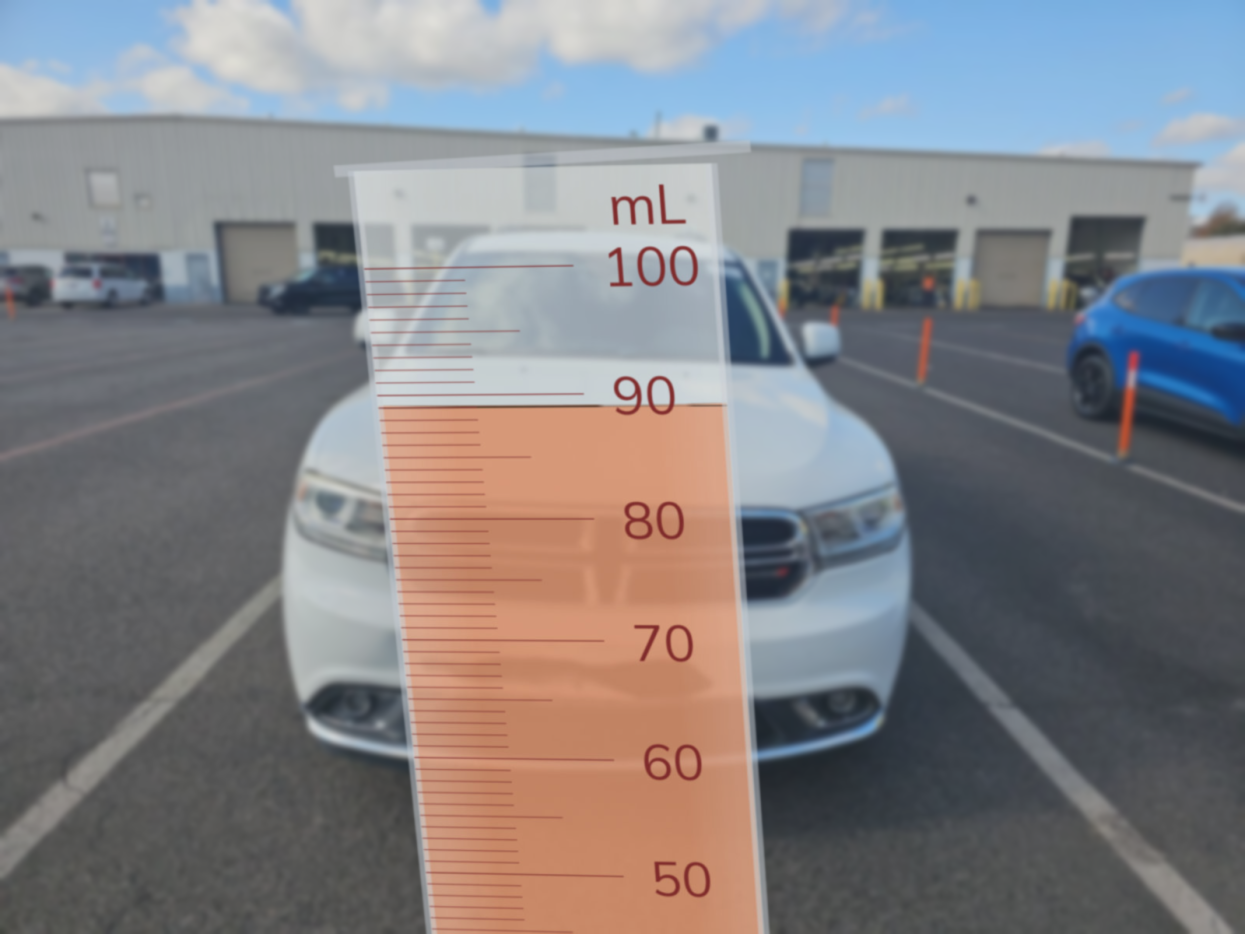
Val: 89 mL
